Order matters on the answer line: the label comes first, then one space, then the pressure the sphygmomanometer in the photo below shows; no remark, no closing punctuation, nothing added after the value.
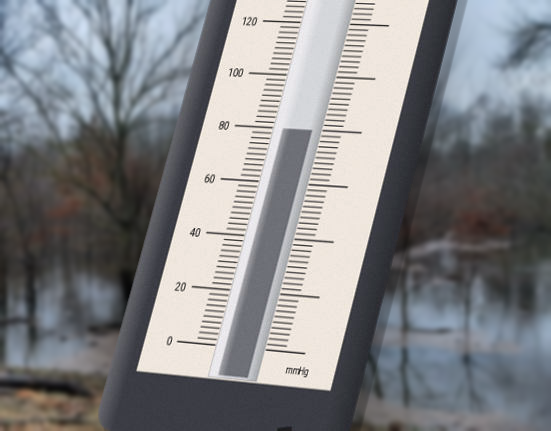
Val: 80 mmHg
